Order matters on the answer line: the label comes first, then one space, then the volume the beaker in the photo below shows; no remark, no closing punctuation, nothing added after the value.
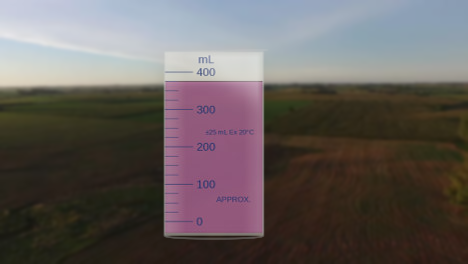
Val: 375 mL
